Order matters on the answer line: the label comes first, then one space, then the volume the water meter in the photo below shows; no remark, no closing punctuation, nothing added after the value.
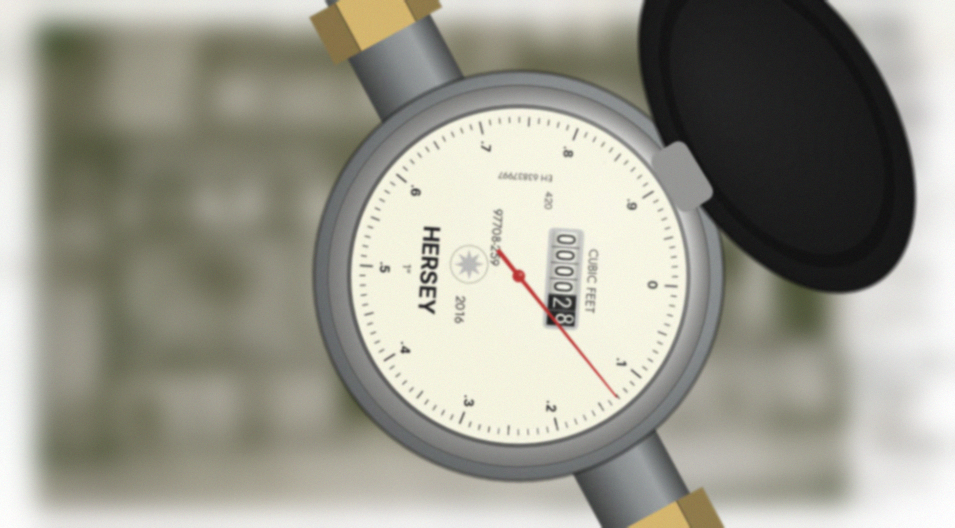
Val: 28.13 ft³
